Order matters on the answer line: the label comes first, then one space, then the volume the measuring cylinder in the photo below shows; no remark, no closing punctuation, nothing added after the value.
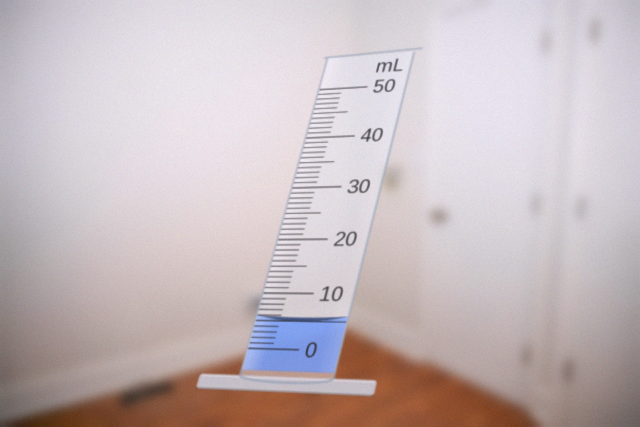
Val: 5 mL
